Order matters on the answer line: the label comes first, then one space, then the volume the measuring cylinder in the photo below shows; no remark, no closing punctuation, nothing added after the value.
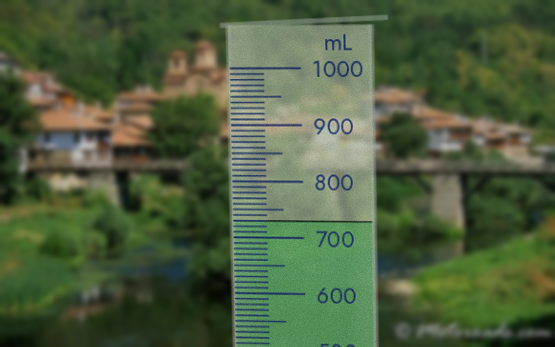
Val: 730 mL
